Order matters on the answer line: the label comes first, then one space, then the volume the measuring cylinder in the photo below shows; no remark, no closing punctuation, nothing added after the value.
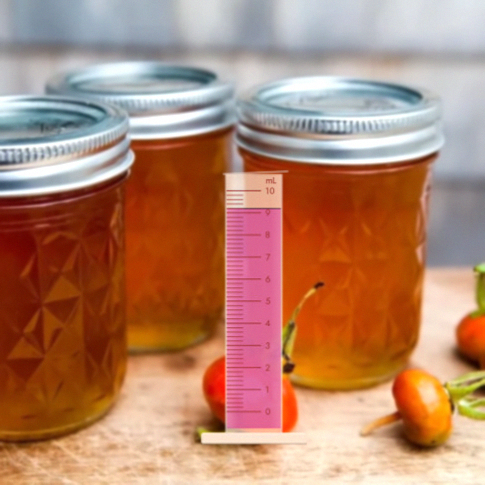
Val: 9.2 mL
